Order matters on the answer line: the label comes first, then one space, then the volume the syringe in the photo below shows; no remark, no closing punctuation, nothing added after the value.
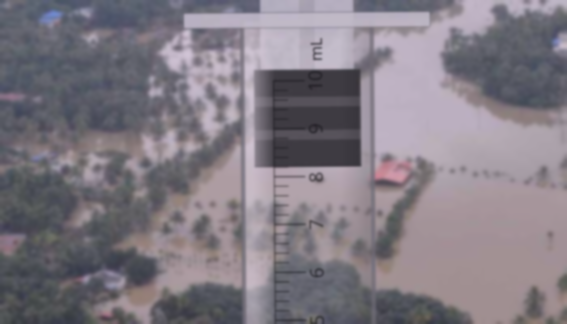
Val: 8.2 mL
